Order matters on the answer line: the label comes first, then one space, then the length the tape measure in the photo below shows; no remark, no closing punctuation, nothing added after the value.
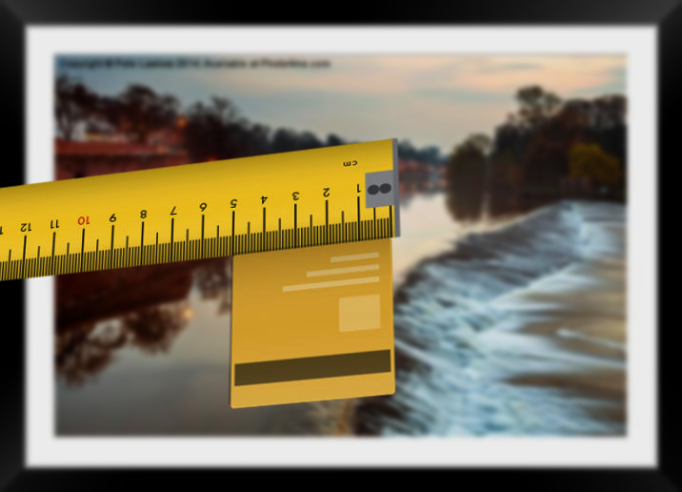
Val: 5 cm
